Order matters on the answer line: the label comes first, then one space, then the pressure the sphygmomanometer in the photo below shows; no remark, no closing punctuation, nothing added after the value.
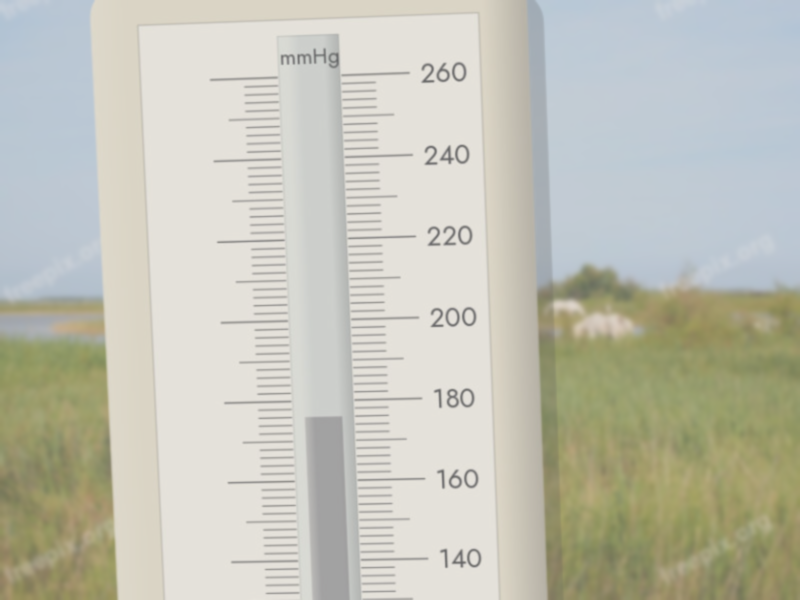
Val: 176 mmHg
